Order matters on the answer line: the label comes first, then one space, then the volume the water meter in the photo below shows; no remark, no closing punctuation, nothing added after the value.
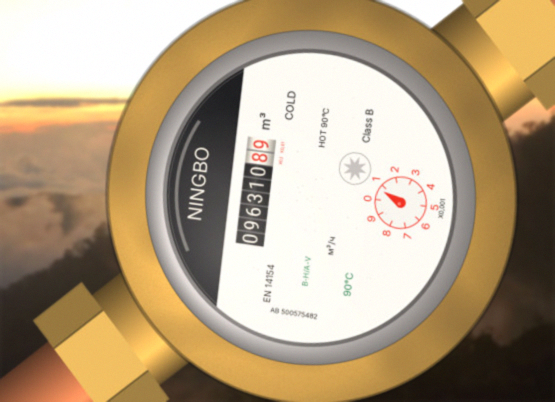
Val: 96310.890 m³
